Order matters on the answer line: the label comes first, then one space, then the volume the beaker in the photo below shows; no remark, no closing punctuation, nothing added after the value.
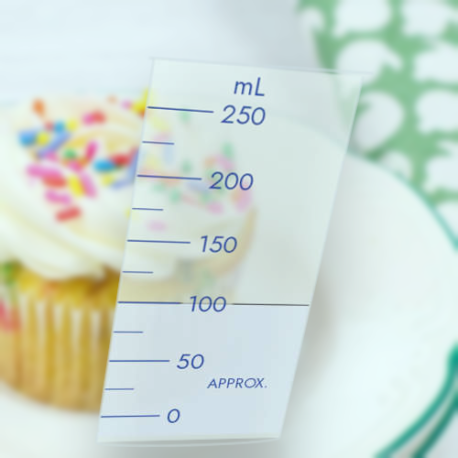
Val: 100 mL
